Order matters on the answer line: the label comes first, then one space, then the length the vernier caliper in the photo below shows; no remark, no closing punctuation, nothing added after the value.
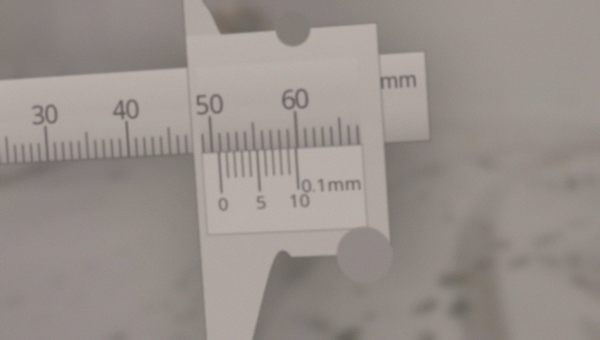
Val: 50.8 mm
